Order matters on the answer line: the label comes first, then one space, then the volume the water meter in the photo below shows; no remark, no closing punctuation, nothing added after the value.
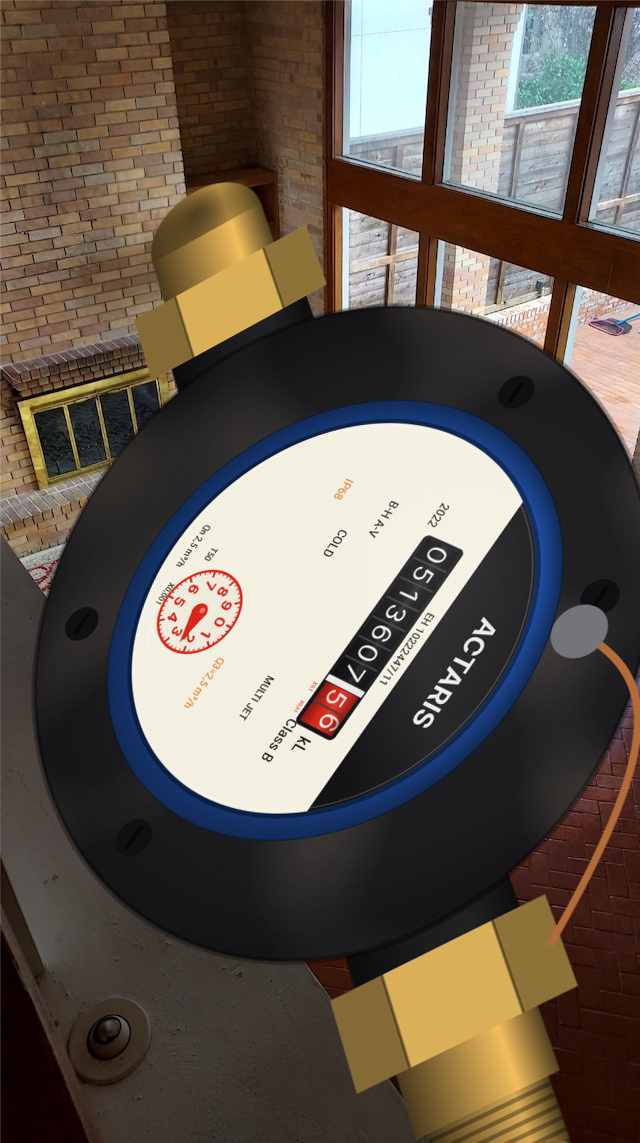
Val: 513607.562 kL
